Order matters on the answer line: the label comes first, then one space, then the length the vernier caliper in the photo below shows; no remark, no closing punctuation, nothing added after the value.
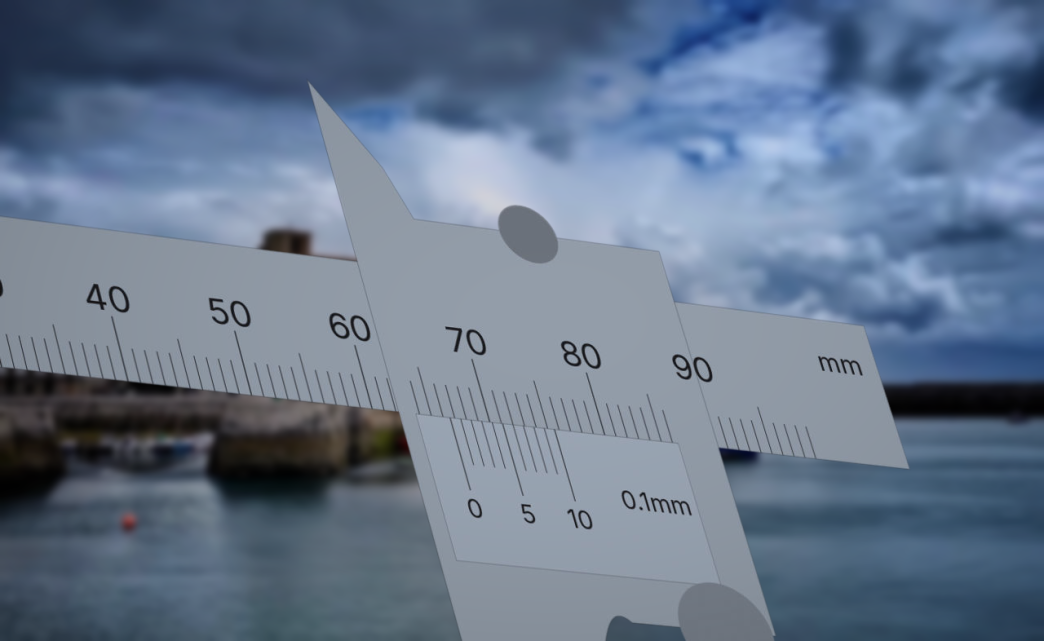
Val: 66.6 mm
